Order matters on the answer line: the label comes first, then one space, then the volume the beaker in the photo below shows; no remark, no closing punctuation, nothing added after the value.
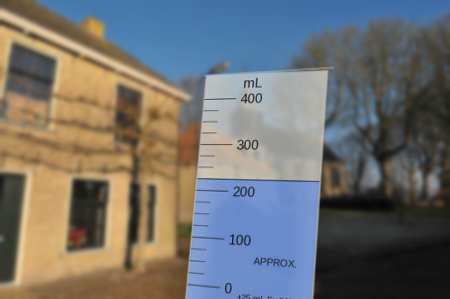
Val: 225 mL
